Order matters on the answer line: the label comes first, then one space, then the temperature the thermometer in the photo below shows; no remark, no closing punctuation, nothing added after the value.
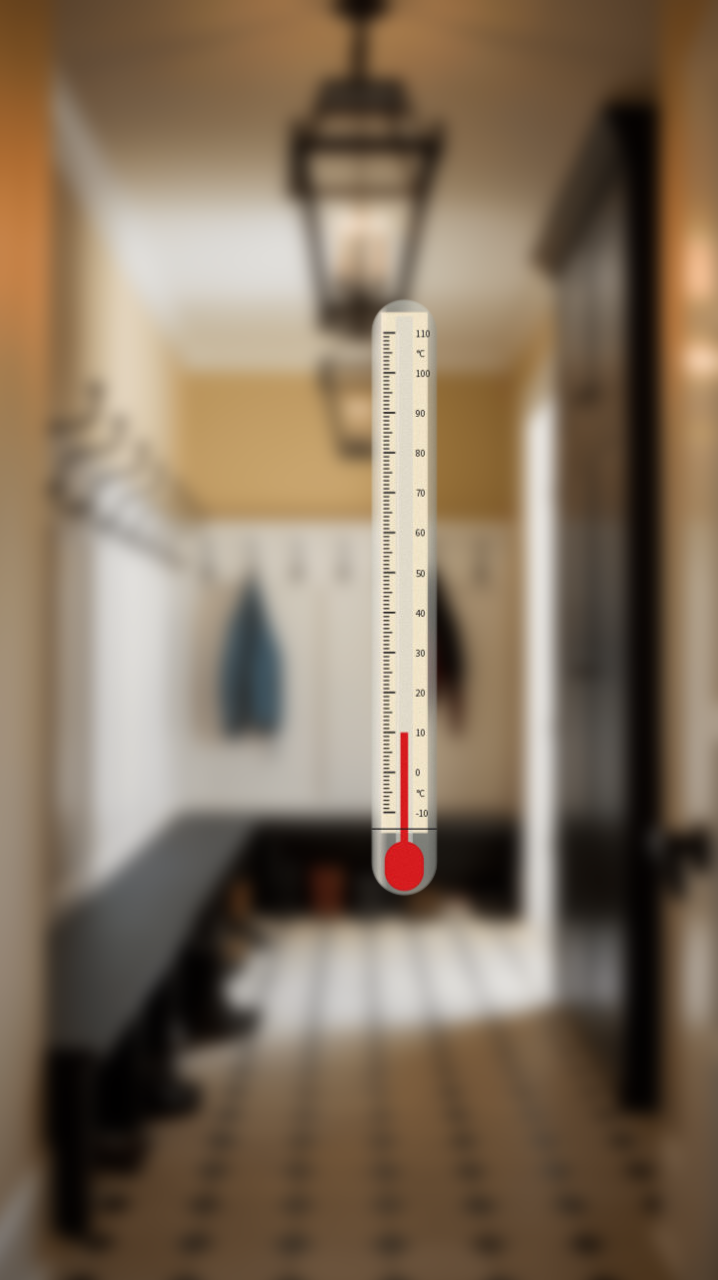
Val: 10 °C
